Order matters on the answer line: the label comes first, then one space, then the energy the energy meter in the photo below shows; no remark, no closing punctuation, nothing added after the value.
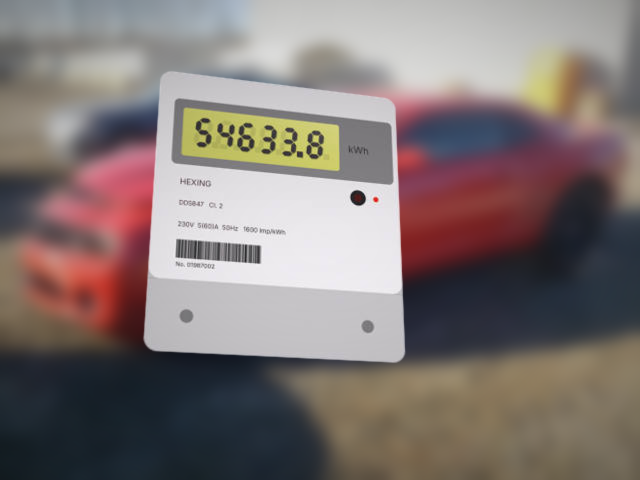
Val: 54633.8 kWh
